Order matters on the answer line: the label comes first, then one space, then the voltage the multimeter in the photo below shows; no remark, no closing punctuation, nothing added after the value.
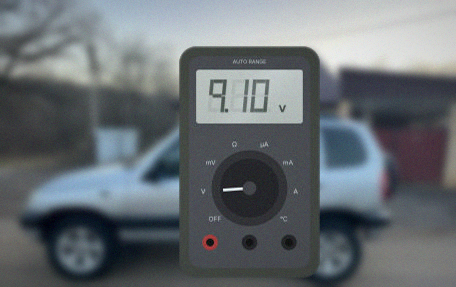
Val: 9.10 V
